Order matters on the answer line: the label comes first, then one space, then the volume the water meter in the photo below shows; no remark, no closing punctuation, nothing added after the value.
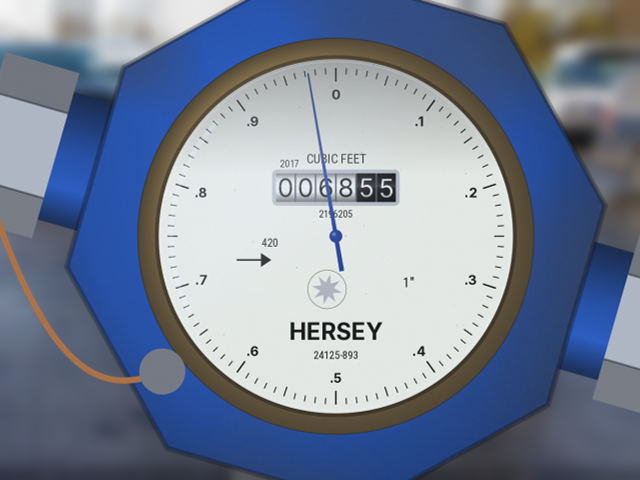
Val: 6854.97 ft³
